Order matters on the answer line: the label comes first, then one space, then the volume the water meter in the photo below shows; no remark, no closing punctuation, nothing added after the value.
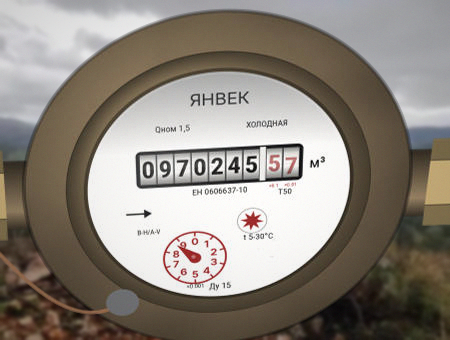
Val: 970245.568 m³
